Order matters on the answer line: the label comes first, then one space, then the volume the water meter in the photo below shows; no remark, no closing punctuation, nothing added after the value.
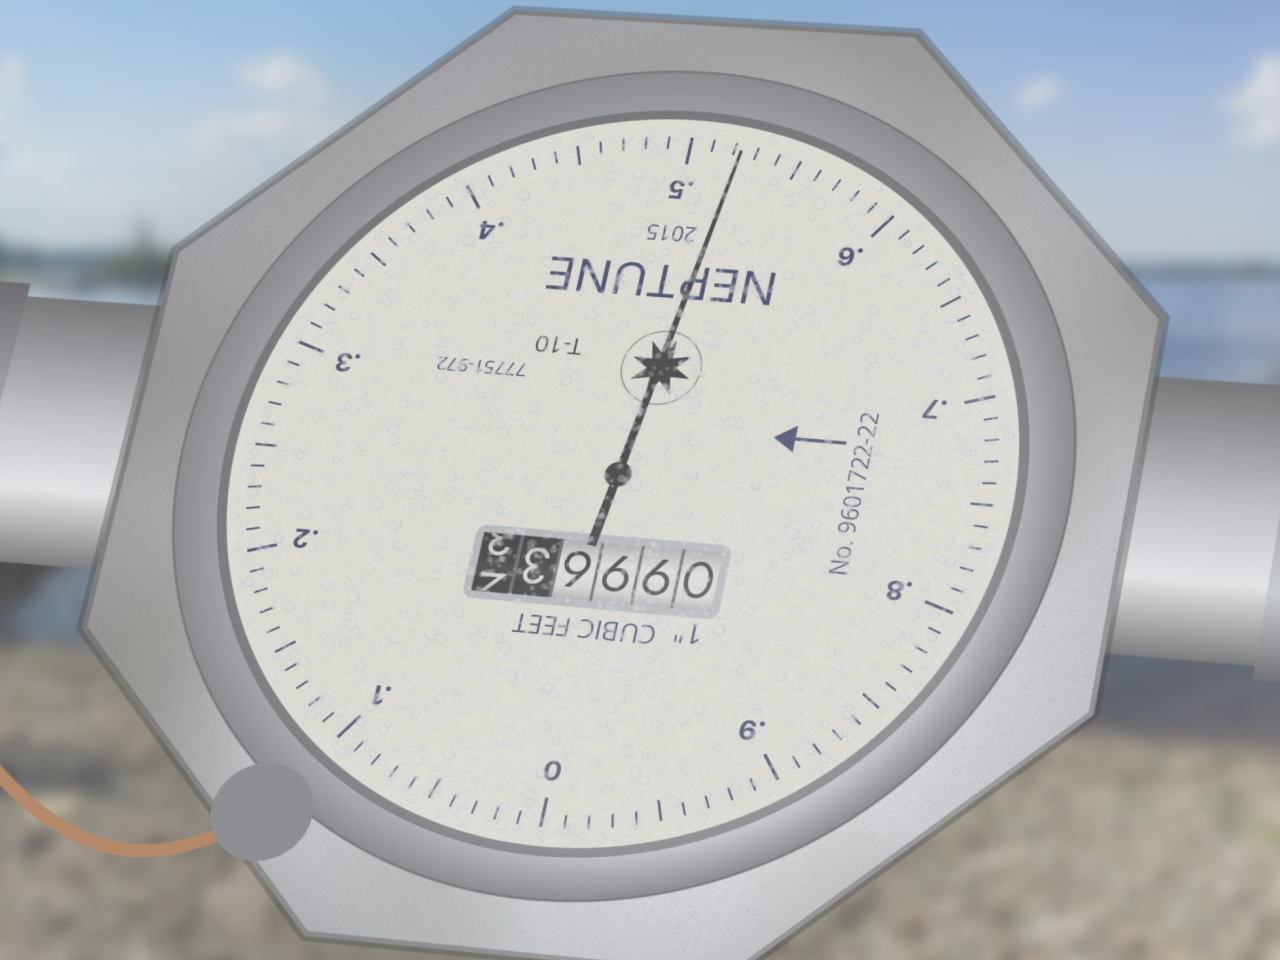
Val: 99632.52 ft³
